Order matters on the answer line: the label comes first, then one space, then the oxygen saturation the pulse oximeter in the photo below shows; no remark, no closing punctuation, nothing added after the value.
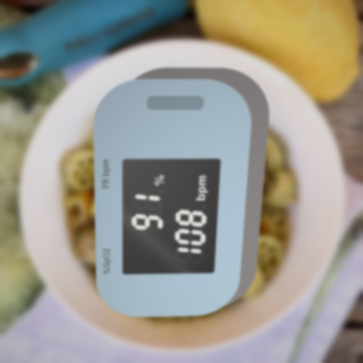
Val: 91 %
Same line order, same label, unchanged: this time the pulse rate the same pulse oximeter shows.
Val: 108 bpm
